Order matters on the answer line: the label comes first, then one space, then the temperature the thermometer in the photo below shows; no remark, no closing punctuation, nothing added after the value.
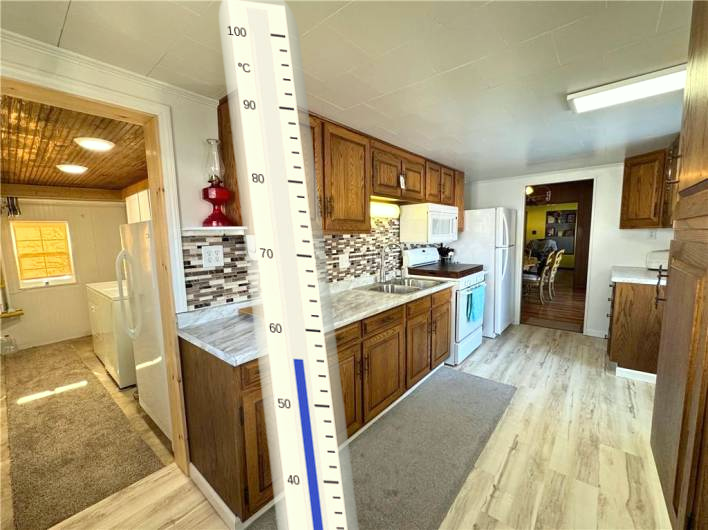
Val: 56 °C
